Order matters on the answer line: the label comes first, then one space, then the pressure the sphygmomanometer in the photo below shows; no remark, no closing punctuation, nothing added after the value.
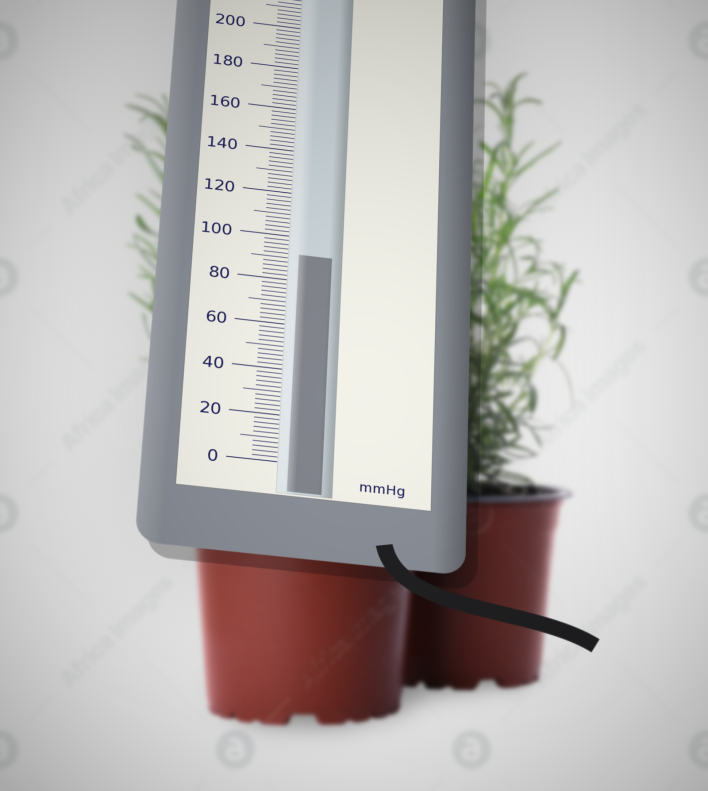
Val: 92 mmHg
